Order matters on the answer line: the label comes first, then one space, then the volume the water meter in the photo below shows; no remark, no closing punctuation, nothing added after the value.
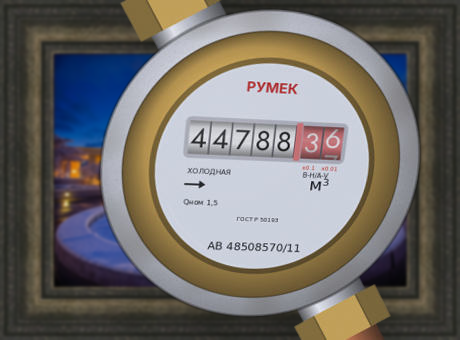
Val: 44788.36 m³
